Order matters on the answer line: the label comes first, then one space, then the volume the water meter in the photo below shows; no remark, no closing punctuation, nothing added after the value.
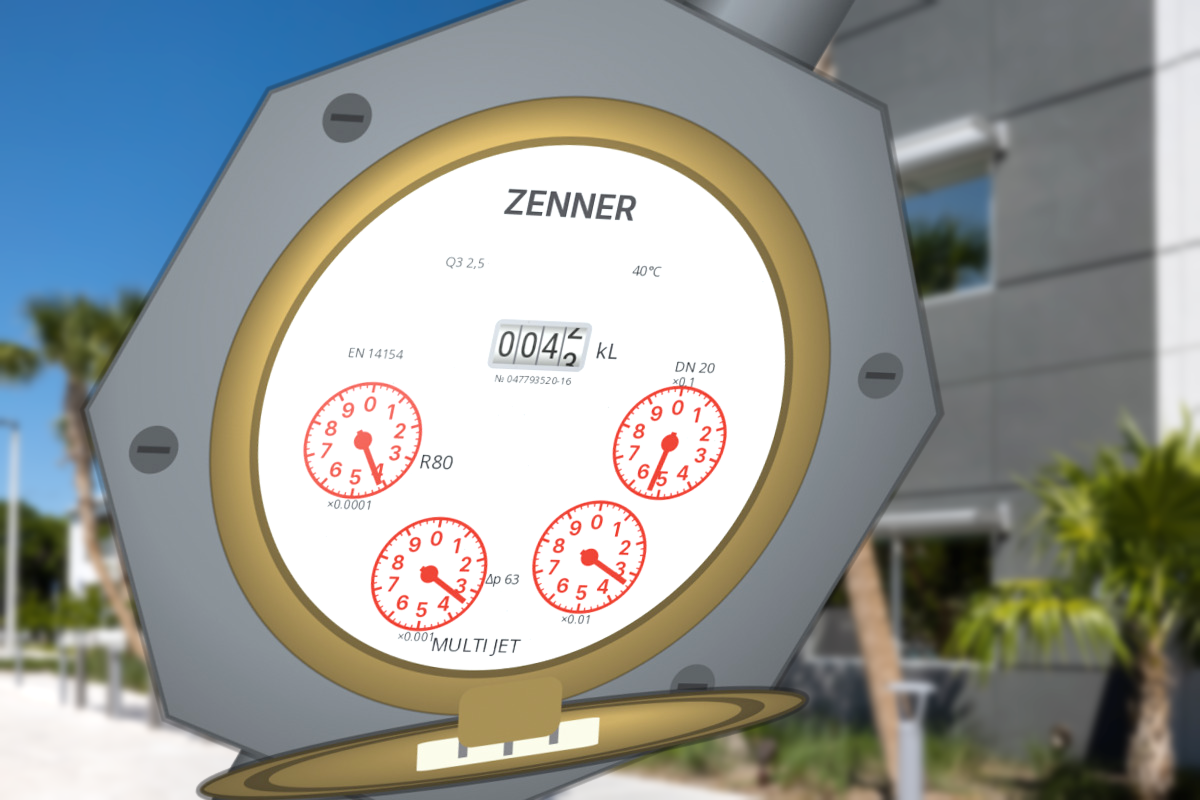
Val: 42.5334 kL
